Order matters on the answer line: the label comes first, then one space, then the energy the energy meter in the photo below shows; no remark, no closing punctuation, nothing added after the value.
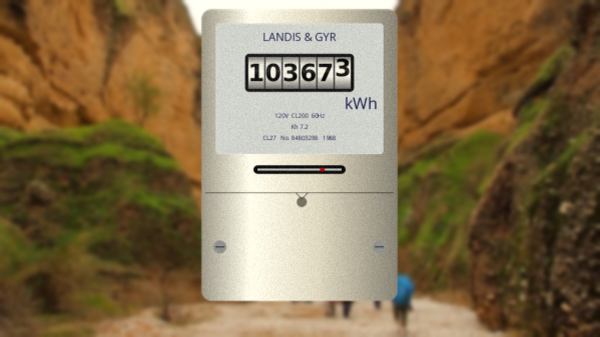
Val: 103673 kWh
